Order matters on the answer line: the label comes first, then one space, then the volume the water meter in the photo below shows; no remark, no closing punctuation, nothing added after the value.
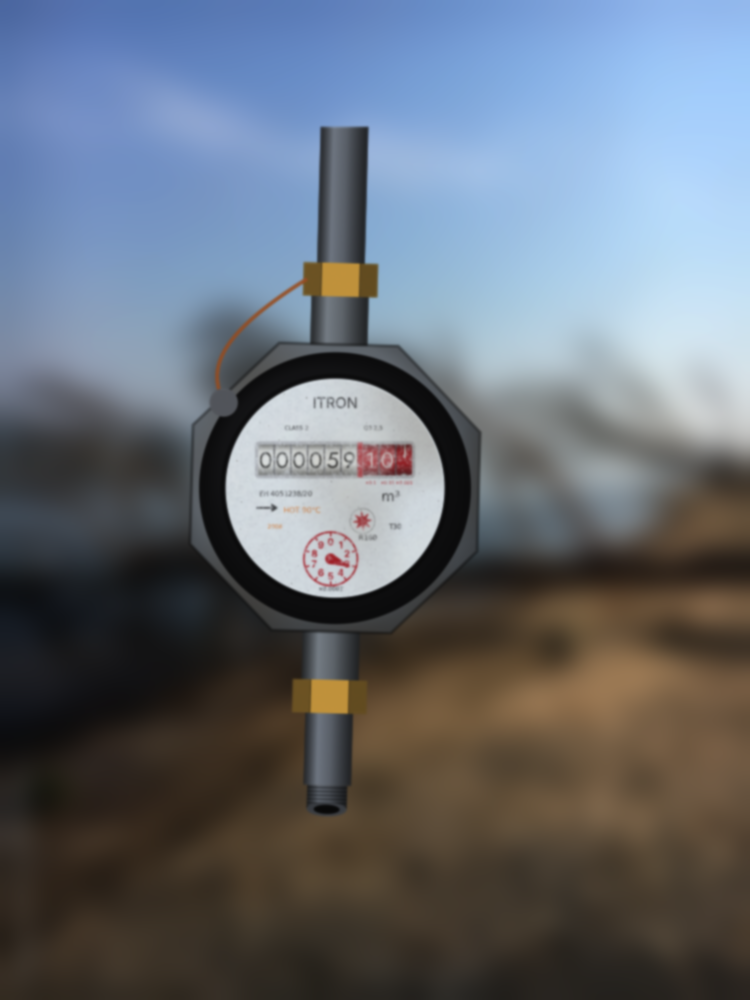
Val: 59.1013 m³
